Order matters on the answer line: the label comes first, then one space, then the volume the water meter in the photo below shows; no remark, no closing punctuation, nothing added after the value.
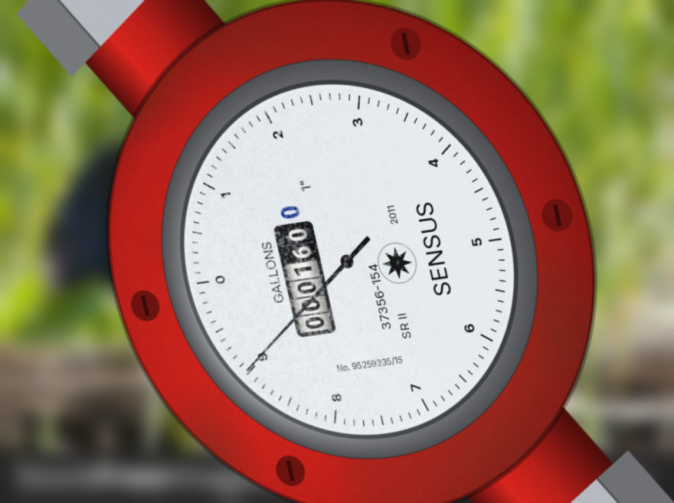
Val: 1599.0 gal
